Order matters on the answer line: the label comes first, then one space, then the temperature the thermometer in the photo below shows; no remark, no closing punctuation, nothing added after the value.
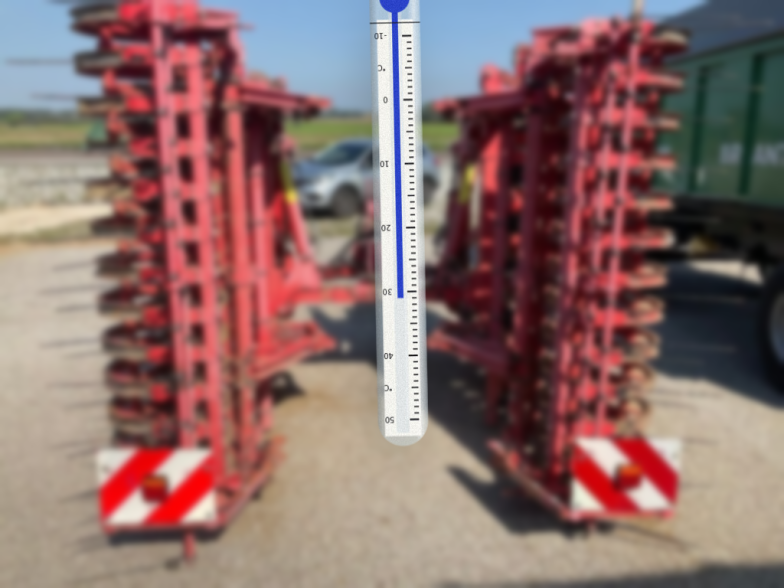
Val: 31 °C
